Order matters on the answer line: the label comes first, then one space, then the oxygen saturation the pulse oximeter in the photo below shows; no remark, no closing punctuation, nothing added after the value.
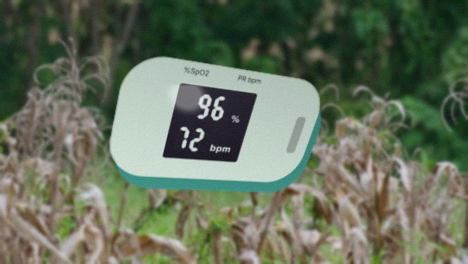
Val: 96 %
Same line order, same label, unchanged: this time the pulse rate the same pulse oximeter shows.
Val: 72 bpm
